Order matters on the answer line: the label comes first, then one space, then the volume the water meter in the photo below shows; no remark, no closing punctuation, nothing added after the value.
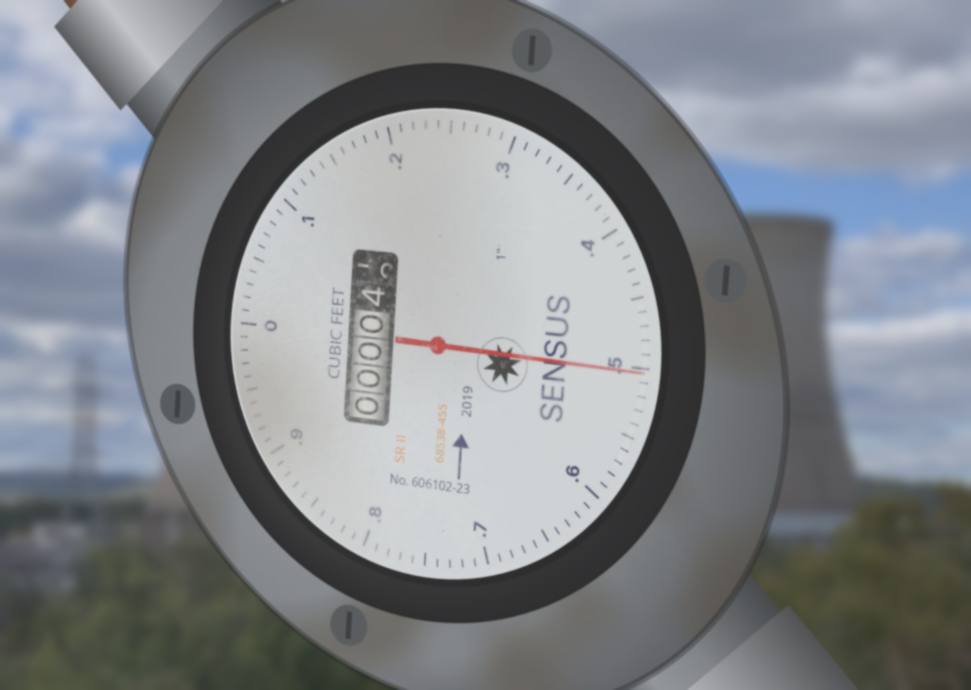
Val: 41.50 ft³
